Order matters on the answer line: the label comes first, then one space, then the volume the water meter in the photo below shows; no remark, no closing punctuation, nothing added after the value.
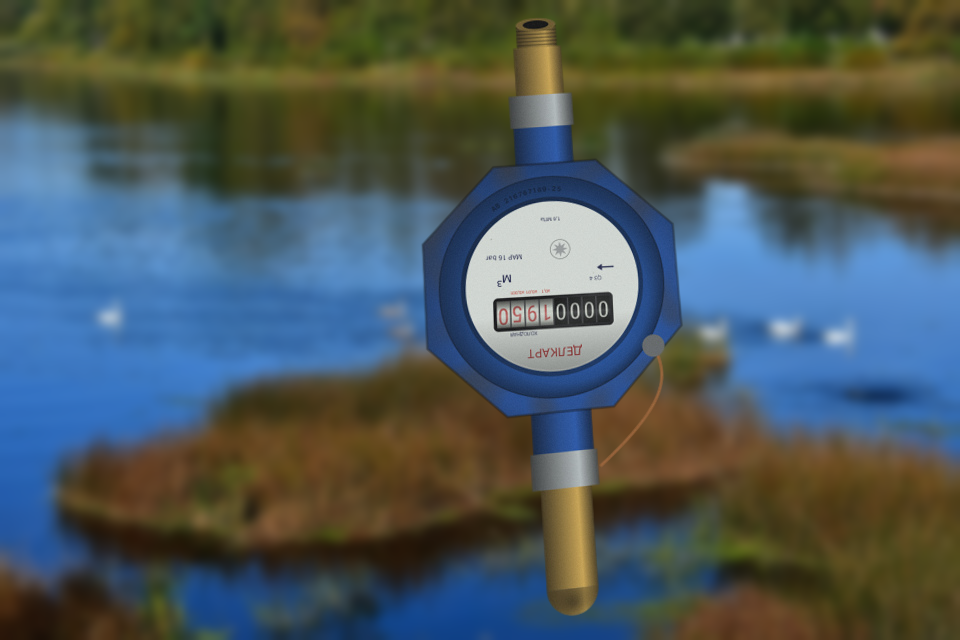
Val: 0.1950 m³
